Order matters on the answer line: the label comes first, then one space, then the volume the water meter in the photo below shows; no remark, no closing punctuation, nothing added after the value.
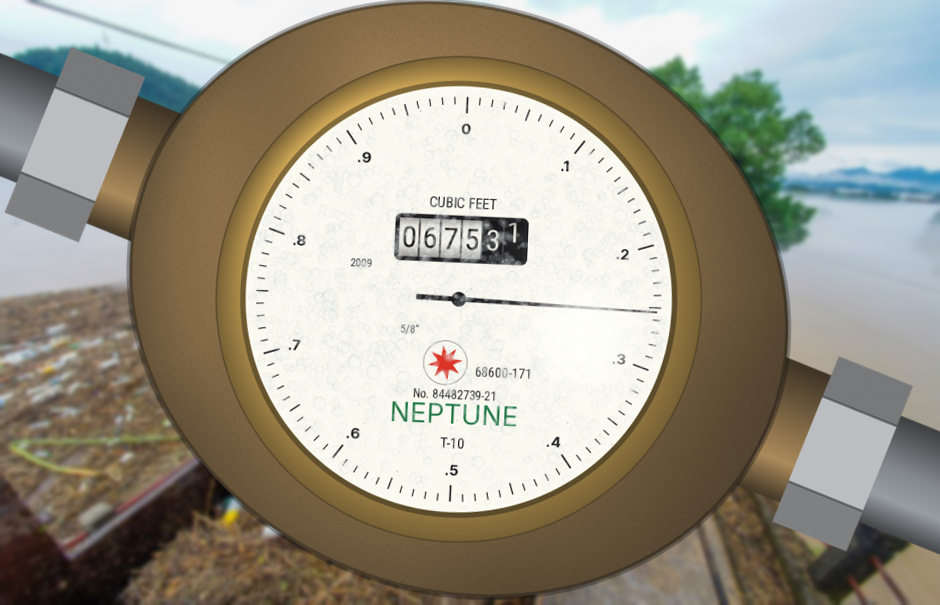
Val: 67531.25 ft³
